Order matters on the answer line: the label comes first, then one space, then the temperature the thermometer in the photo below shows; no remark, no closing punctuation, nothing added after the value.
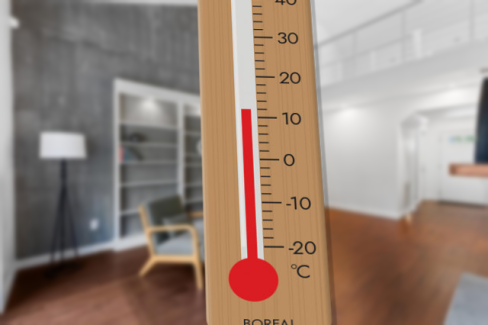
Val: 12 °C
